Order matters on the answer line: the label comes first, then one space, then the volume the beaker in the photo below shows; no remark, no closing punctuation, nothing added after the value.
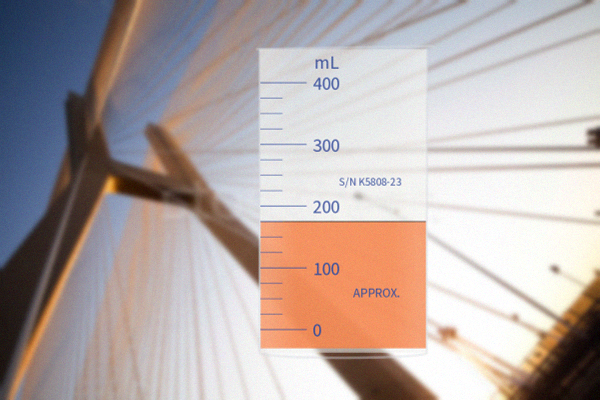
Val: 175 mL
